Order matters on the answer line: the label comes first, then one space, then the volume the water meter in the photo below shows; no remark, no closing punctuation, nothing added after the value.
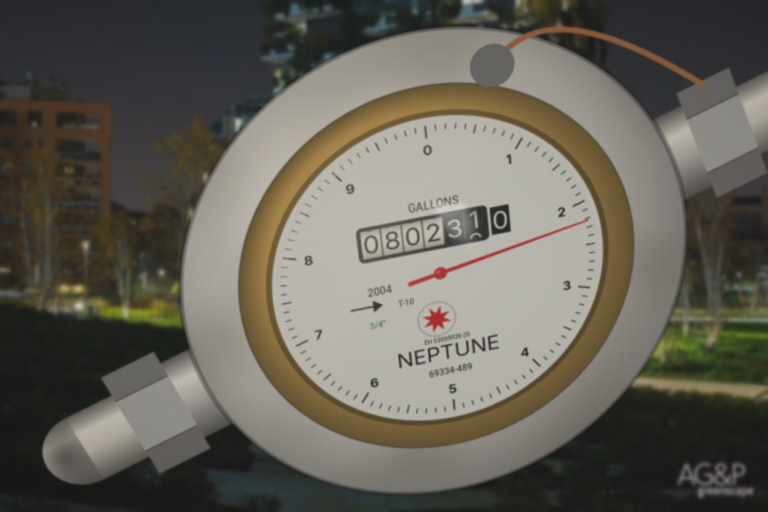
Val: 802312.2 gal
